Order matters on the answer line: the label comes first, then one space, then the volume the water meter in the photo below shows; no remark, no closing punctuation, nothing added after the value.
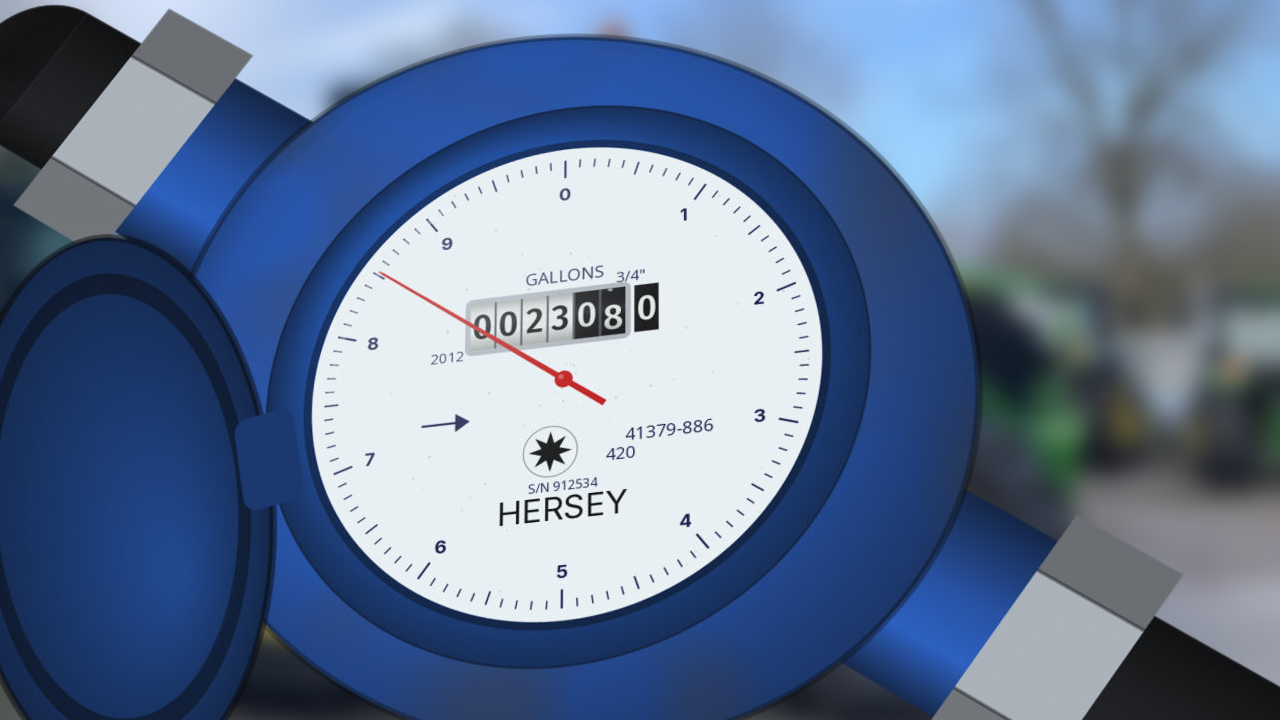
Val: 23078.5 gal
